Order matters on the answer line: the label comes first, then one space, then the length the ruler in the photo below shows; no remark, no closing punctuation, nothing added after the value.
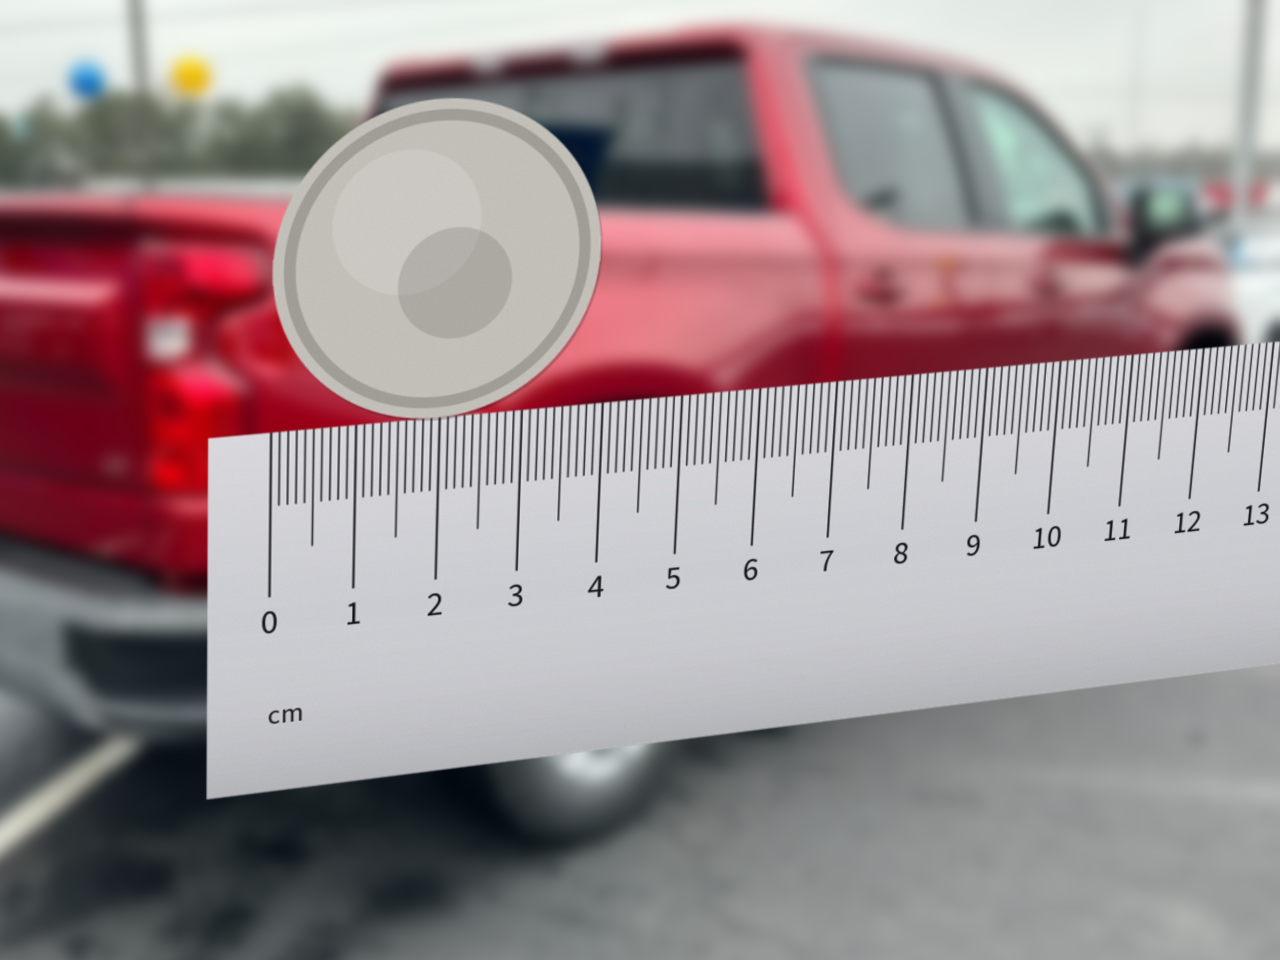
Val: 3.9 cm
